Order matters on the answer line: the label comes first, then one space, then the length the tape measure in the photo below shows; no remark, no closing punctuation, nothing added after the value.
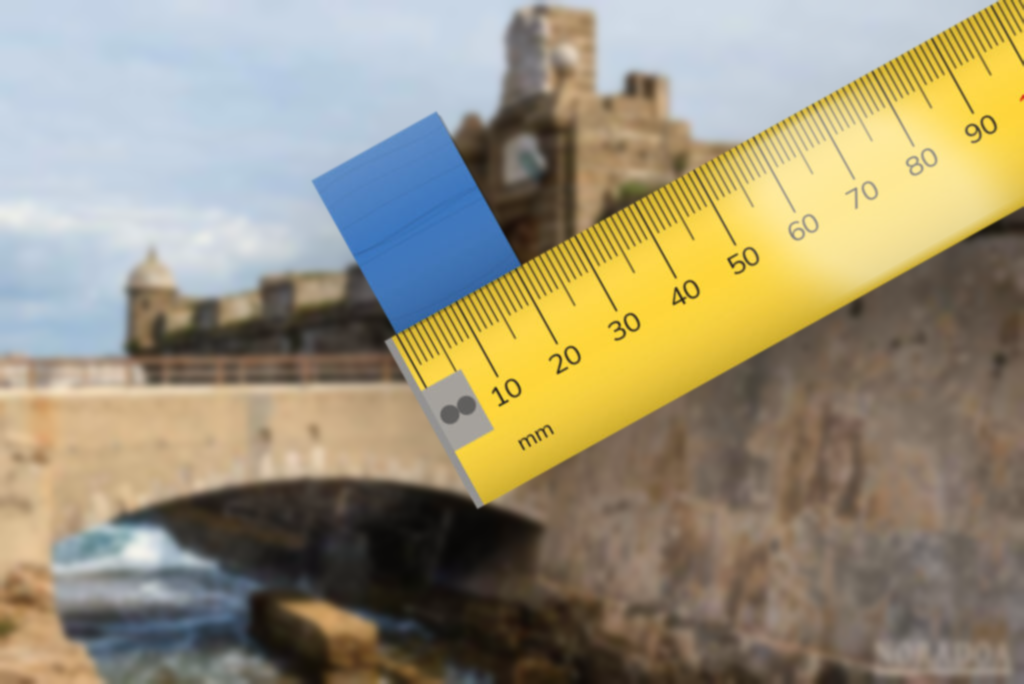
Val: 21 mm
